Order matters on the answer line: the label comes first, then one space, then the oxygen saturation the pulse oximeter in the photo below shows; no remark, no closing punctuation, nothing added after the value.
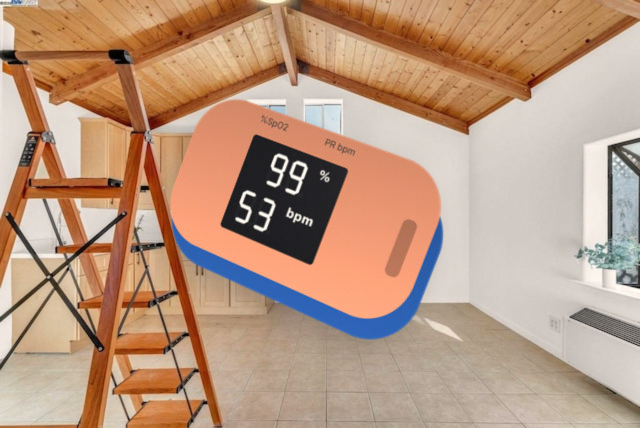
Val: 99 %
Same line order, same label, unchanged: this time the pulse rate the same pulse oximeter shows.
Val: 53 bpm
